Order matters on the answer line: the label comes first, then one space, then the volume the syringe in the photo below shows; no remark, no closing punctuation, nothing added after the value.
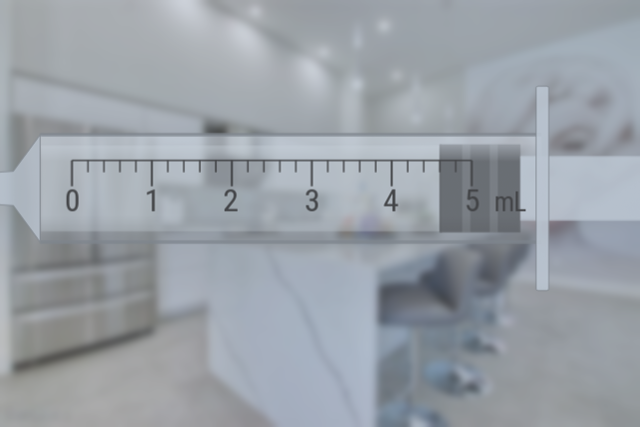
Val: 4.6 mL
